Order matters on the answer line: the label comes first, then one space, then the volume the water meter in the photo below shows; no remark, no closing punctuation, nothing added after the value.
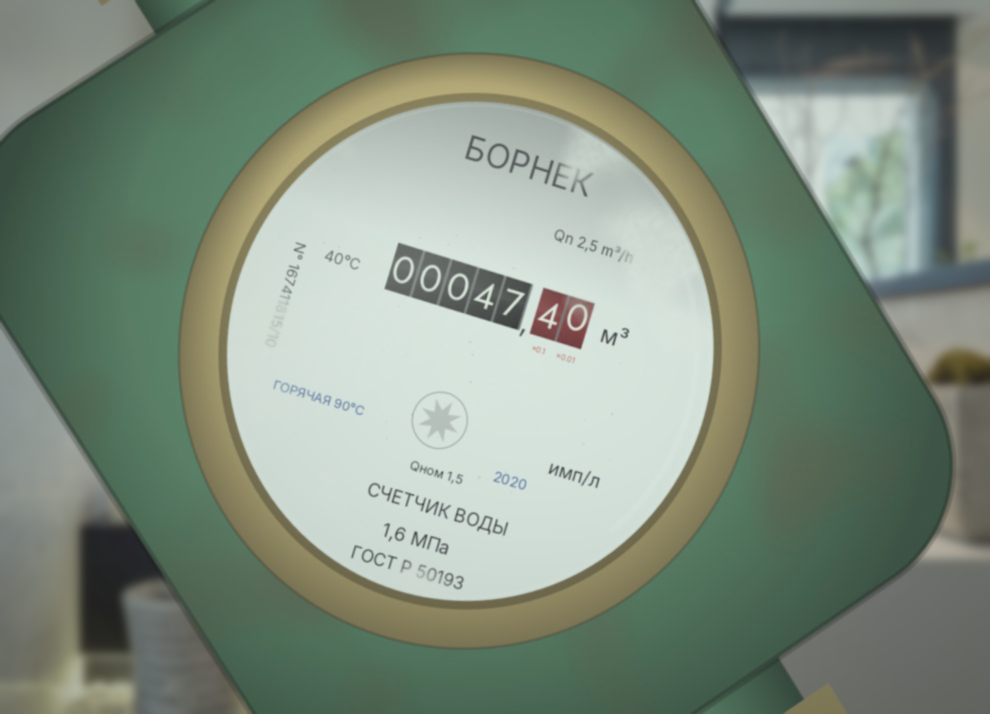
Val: 47.40 m³
